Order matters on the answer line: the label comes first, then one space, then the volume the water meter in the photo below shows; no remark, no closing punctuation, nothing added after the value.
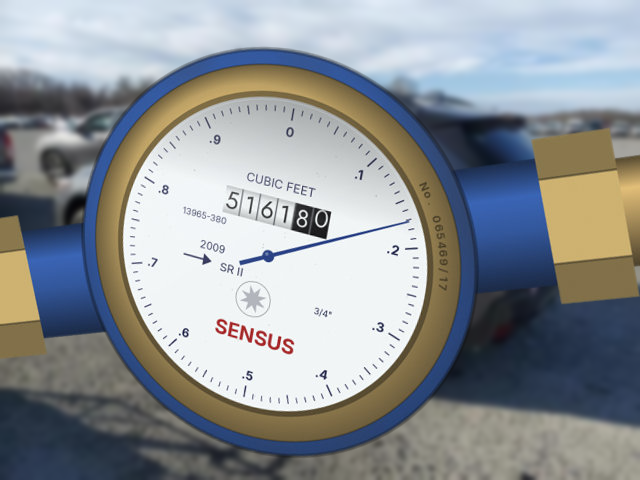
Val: 516180.17 ft³
